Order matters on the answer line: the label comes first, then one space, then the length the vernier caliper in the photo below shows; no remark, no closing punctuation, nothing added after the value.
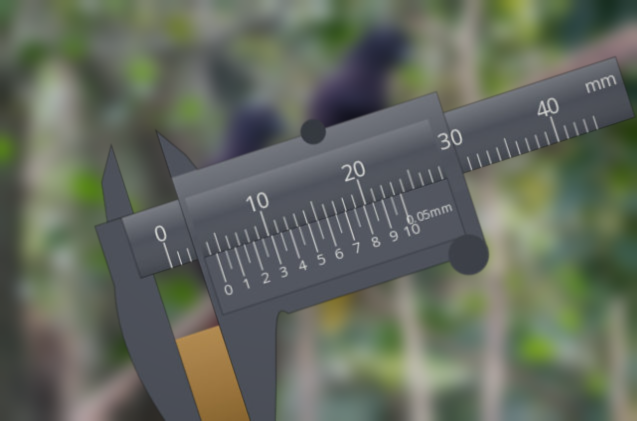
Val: 4.6 mm
